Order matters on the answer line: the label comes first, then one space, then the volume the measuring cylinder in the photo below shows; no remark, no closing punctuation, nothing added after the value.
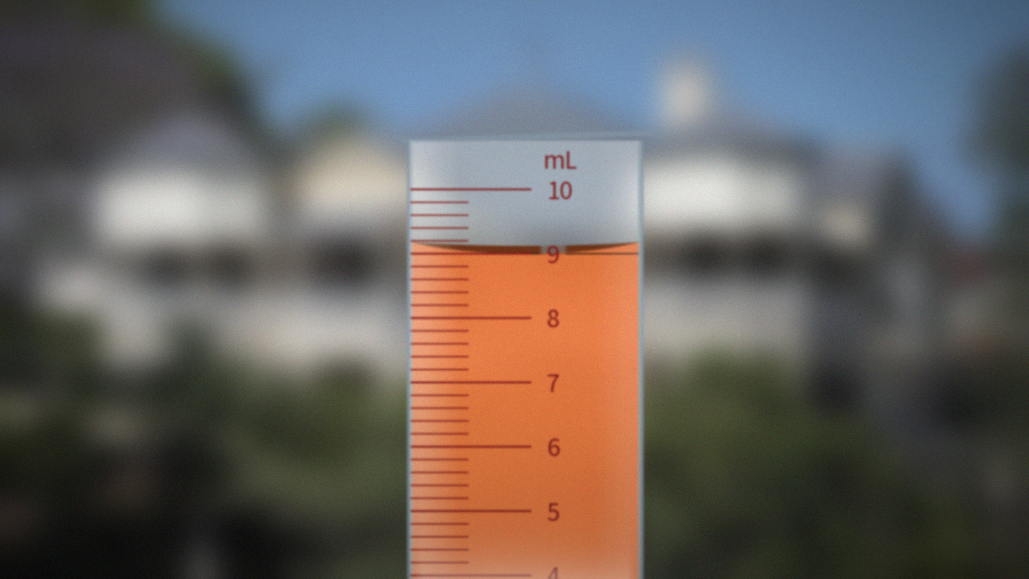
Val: 9 mL
